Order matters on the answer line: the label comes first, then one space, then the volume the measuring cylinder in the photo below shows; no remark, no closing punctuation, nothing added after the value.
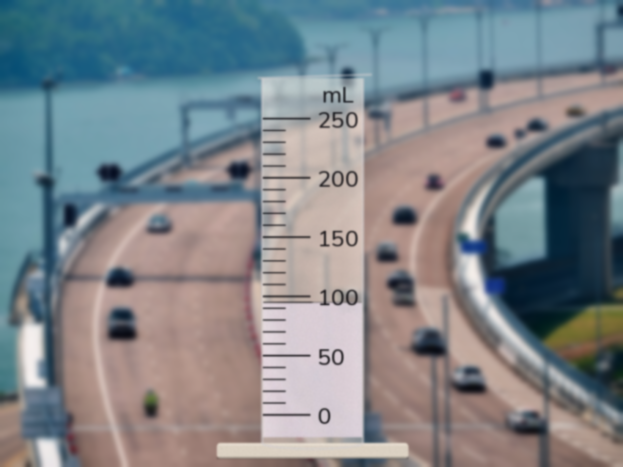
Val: 95 mL
